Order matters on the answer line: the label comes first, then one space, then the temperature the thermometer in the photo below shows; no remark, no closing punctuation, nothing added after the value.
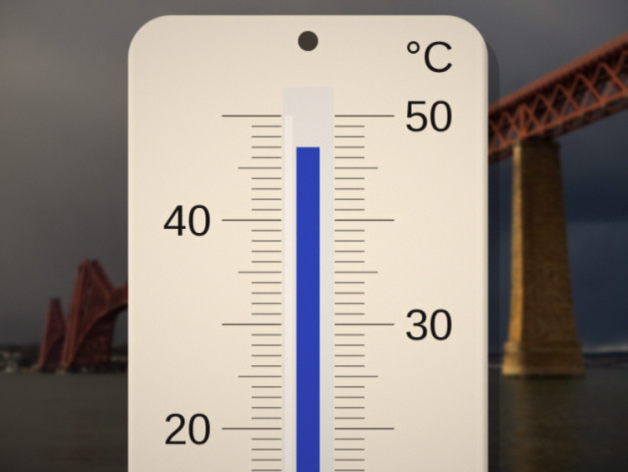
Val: 47 °C
